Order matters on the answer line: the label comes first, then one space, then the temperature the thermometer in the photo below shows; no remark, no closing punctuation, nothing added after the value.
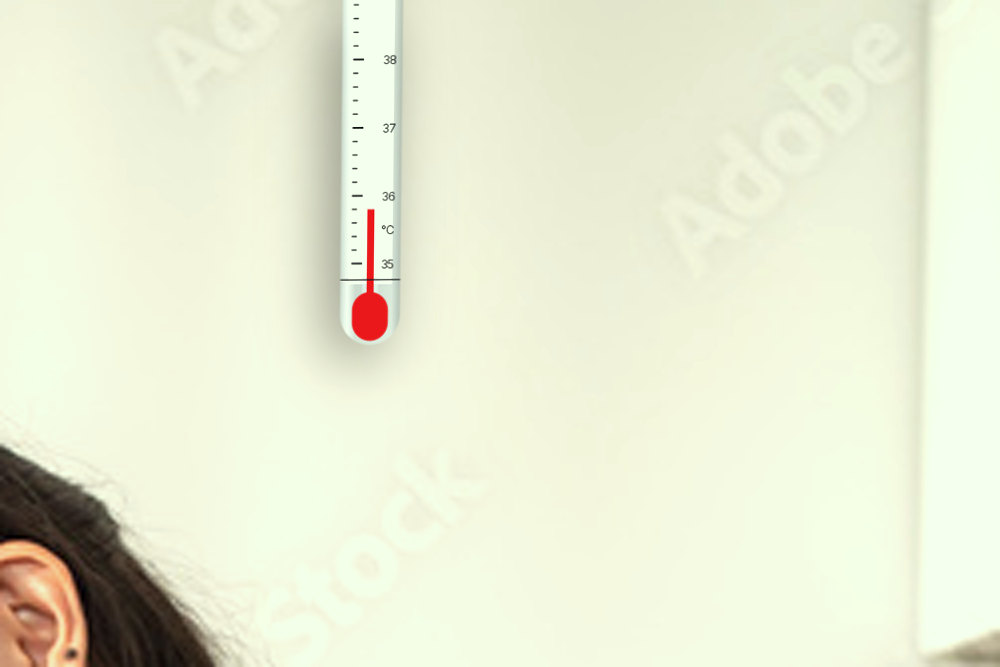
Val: 35.8 °C
